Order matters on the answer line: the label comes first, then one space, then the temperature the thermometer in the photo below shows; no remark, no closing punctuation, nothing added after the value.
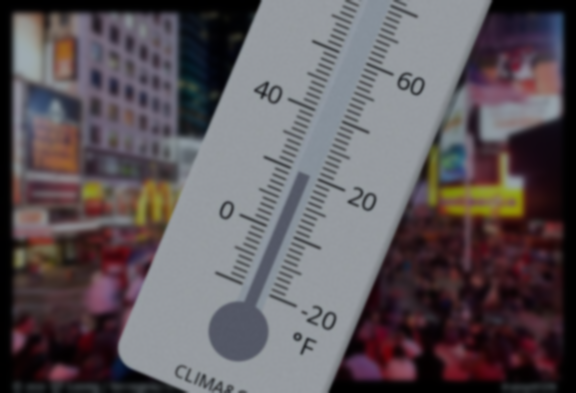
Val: 20 °F
